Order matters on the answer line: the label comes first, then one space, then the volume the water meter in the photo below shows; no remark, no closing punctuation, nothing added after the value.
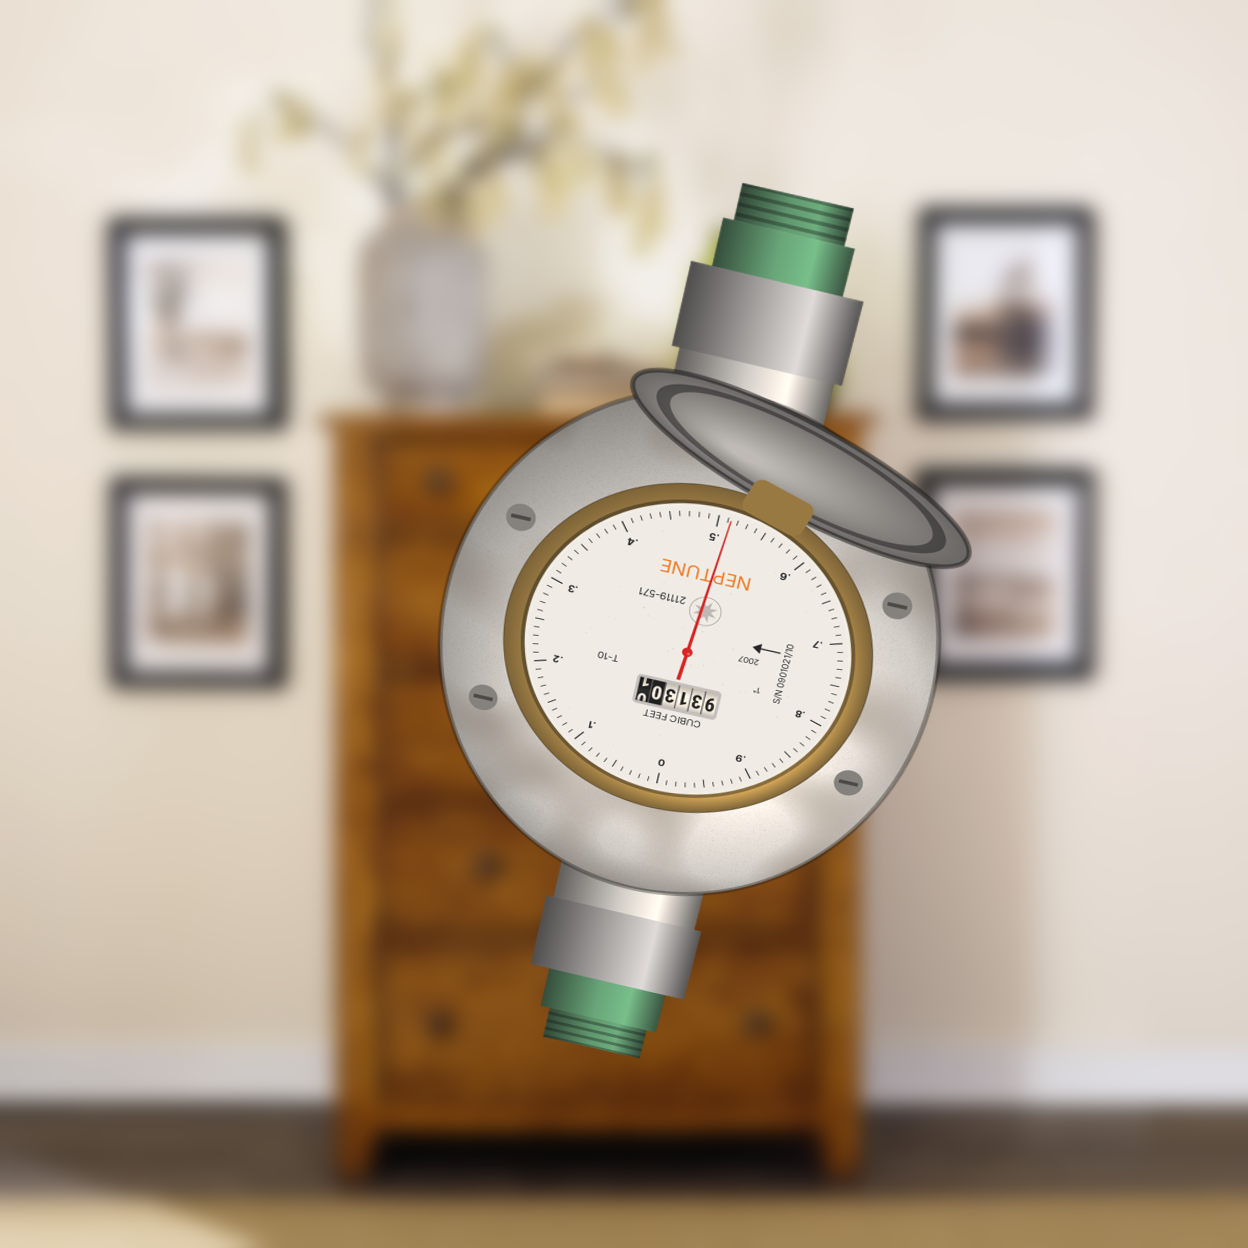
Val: 931300.51 ft³
